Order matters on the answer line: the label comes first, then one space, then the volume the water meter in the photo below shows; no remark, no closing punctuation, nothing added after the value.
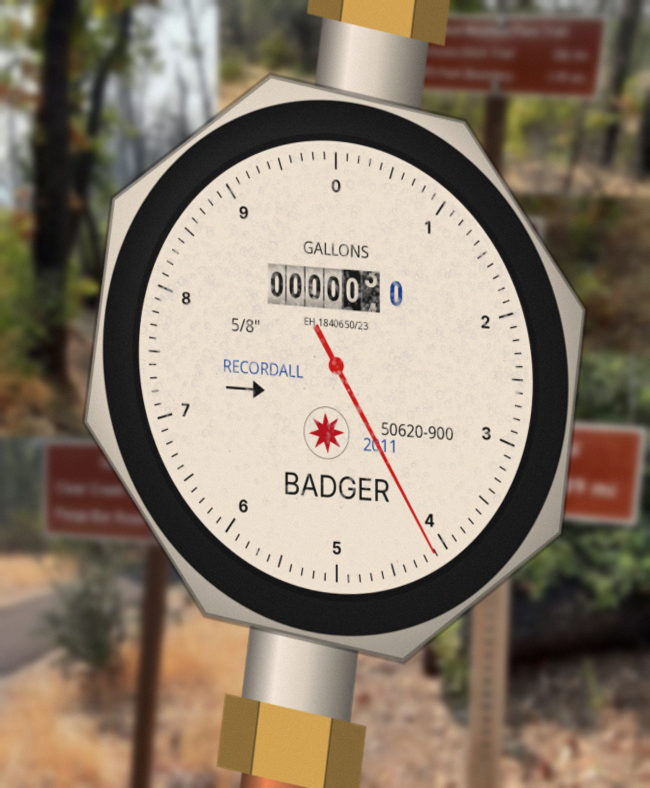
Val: 34.1 gal
